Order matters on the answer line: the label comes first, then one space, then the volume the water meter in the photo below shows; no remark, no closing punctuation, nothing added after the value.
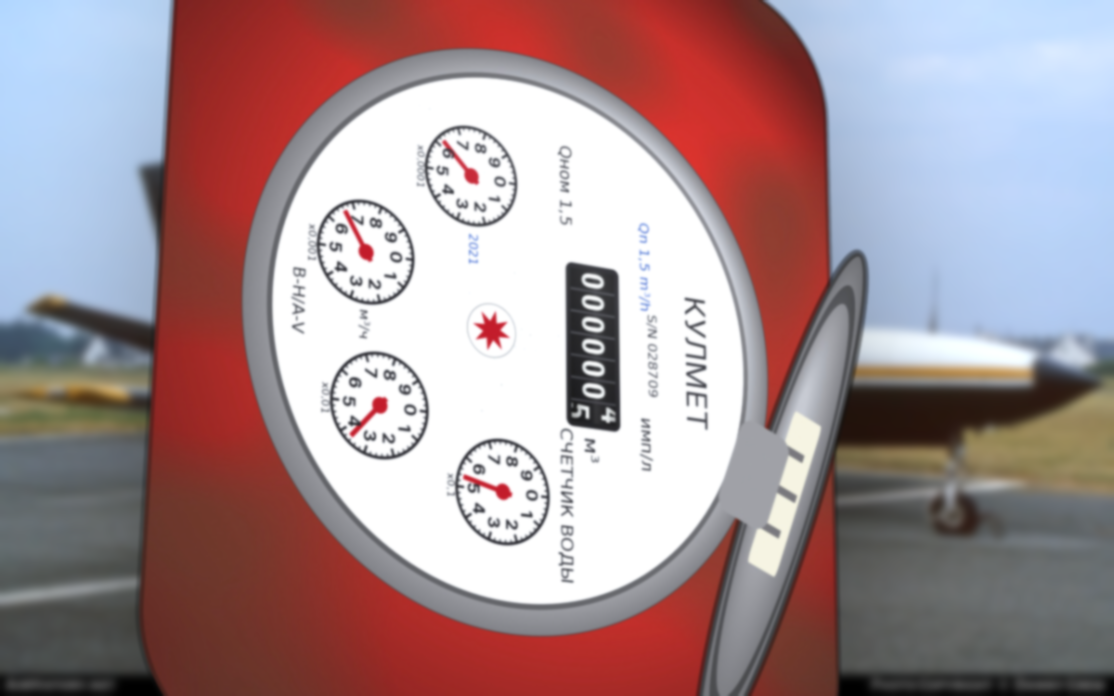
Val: 4.5366 m³
